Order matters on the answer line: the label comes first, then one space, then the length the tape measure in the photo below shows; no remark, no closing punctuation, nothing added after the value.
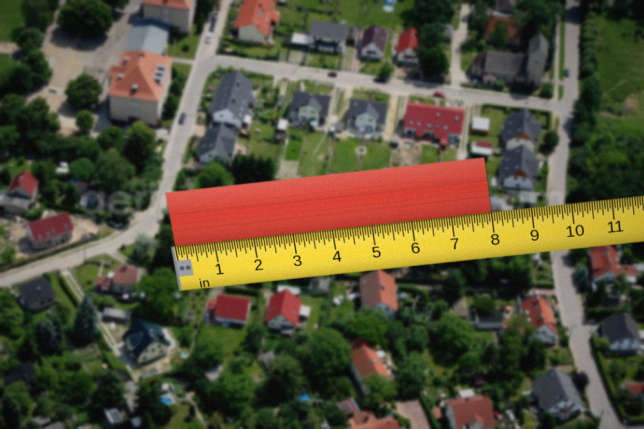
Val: 8 in
